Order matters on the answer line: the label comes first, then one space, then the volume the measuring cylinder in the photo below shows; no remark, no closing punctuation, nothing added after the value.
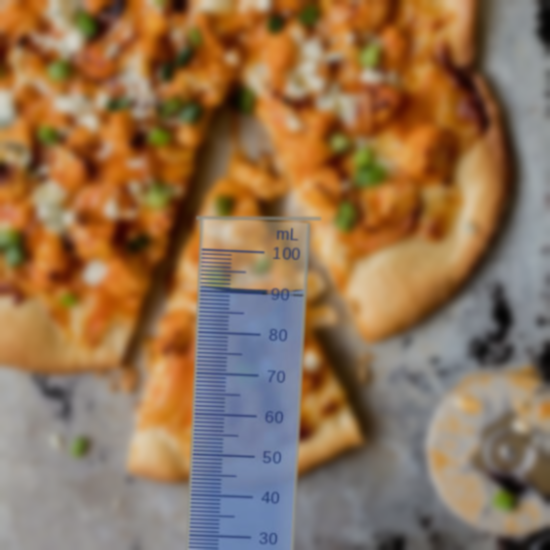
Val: 90 mL
